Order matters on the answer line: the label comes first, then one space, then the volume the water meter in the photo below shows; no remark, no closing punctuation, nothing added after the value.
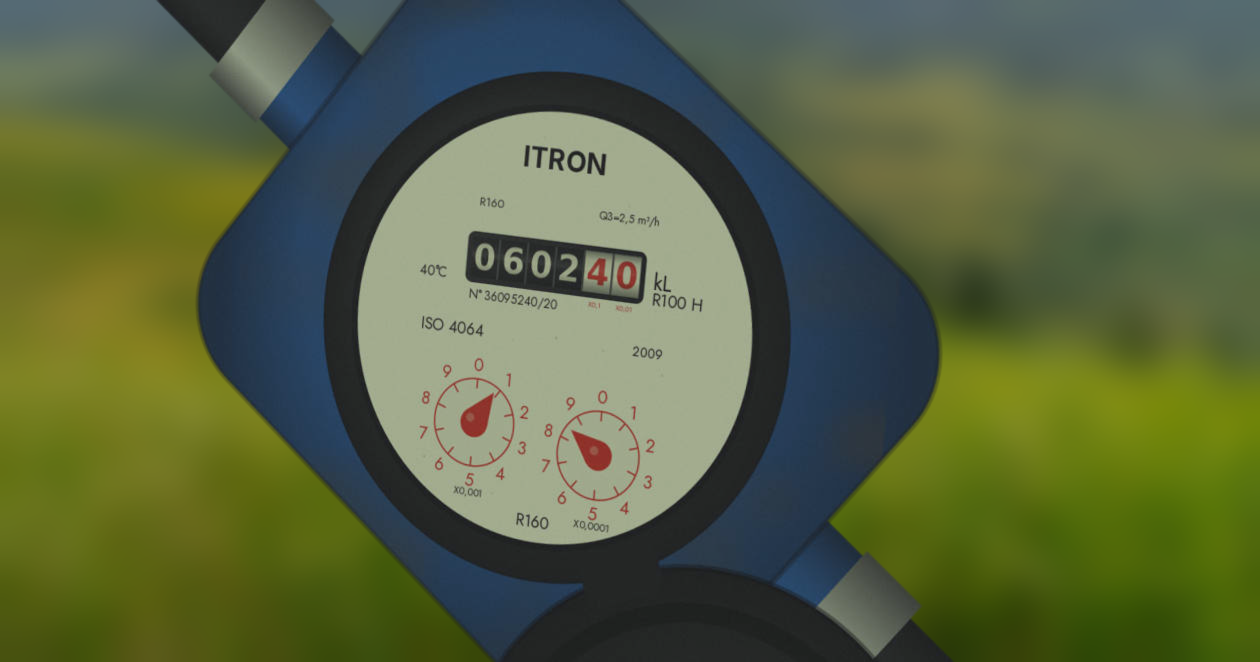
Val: 602.4008 kL
